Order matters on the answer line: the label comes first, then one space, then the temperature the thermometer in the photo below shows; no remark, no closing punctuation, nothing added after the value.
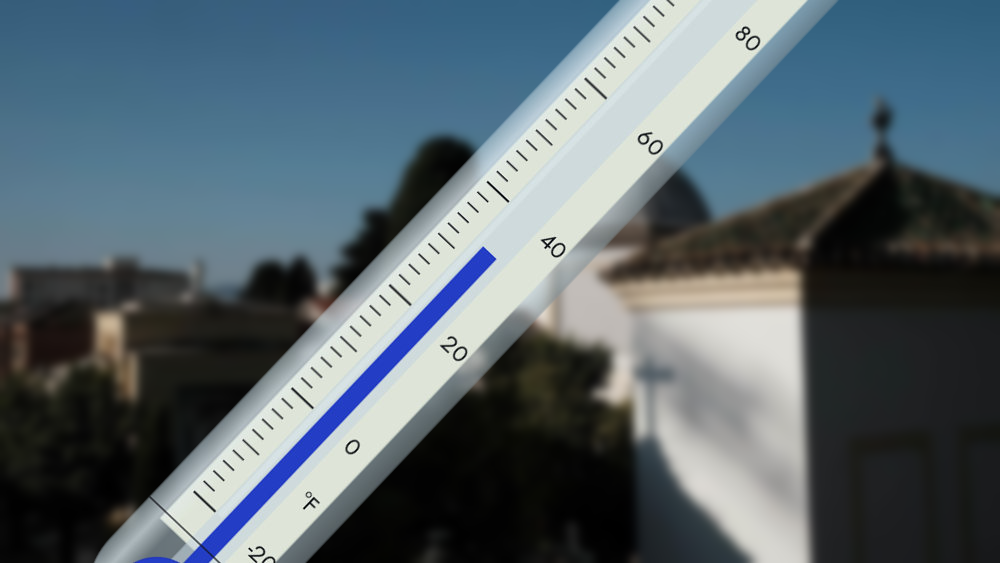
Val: 33 °F
